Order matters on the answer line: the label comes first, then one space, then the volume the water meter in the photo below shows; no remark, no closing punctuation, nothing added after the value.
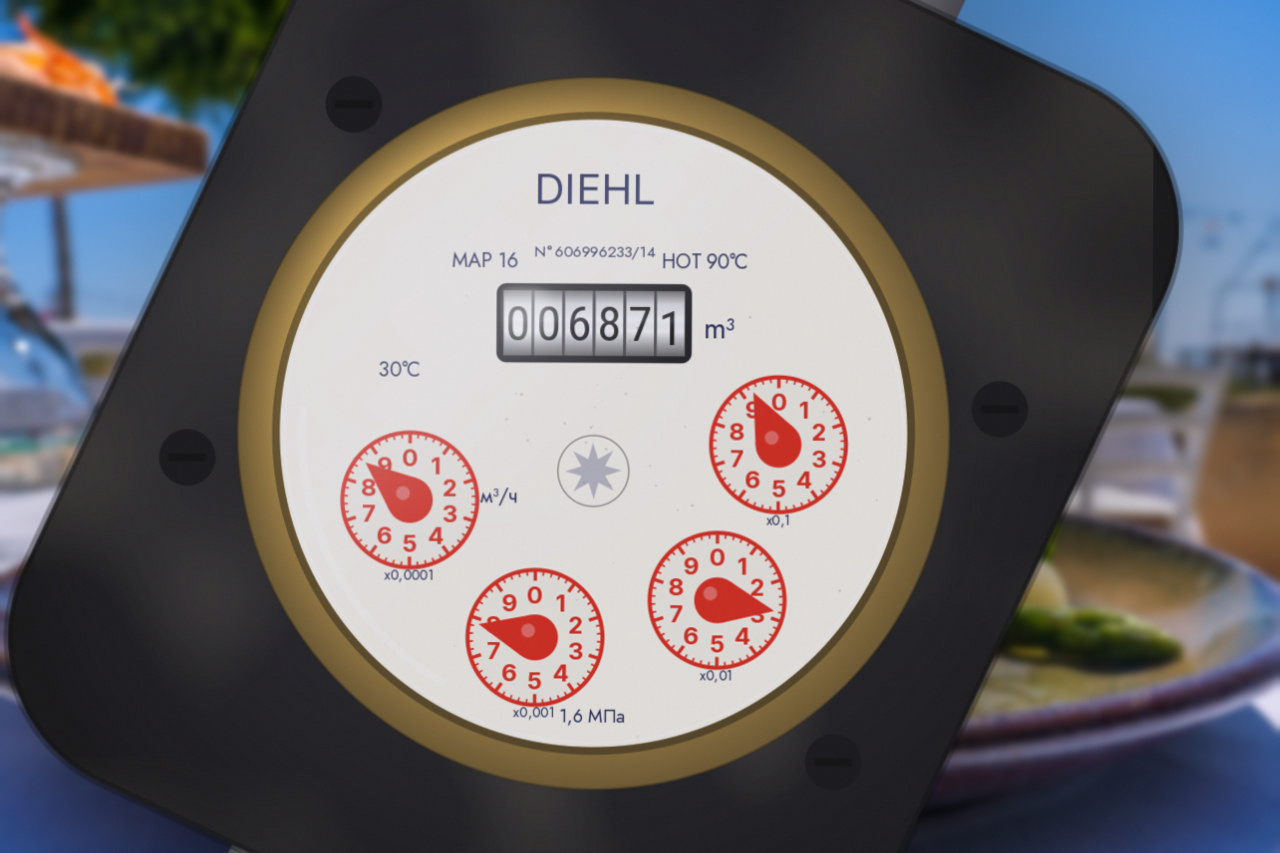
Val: 6870.9278 m³
